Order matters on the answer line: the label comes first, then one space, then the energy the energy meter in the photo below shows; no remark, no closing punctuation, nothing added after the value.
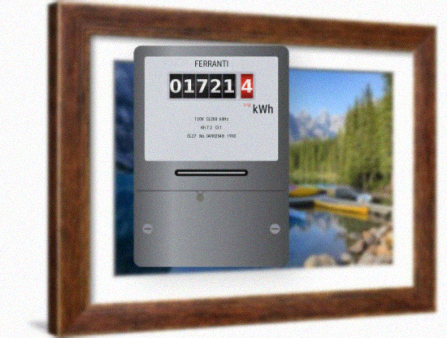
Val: 1721.4 kWh
